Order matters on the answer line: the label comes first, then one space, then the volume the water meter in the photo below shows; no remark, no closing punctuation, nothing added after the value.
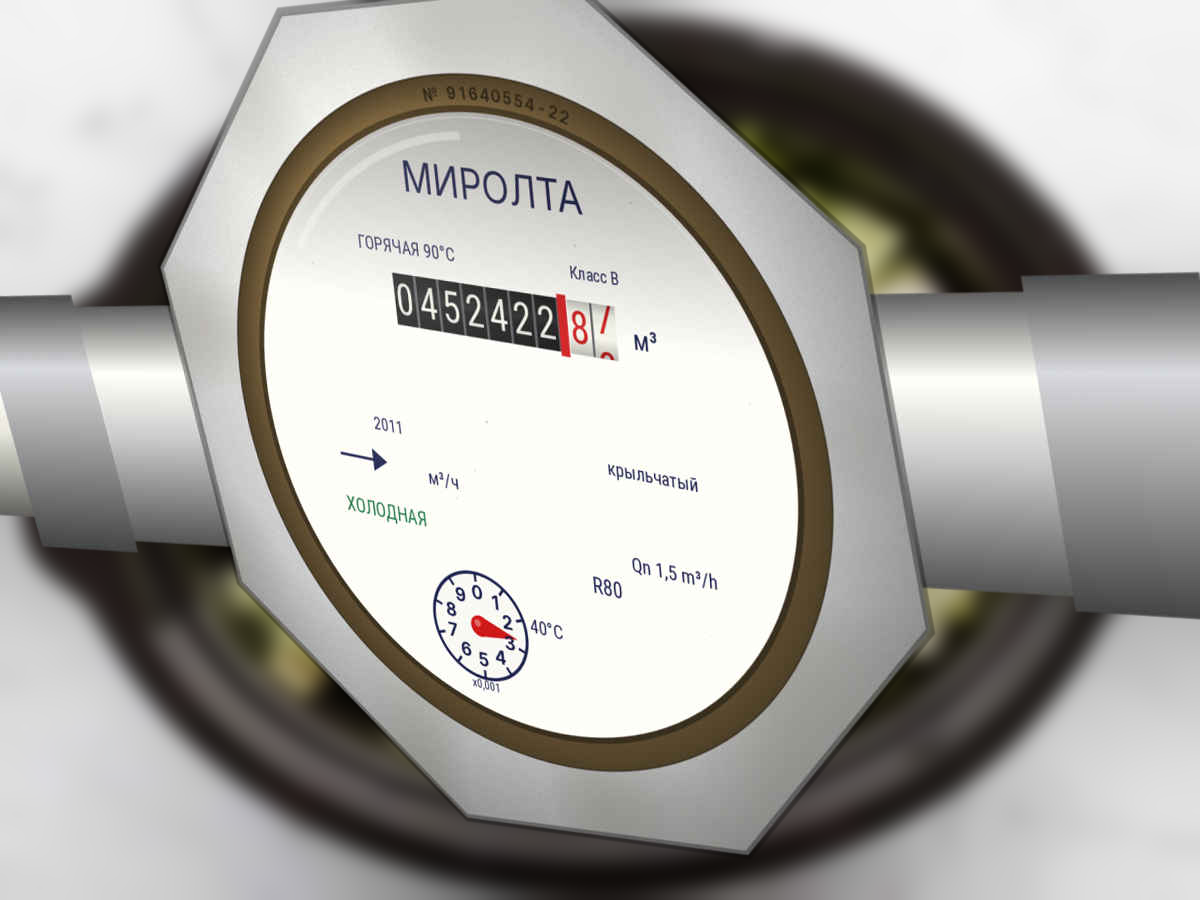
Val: 452422.872 m³
